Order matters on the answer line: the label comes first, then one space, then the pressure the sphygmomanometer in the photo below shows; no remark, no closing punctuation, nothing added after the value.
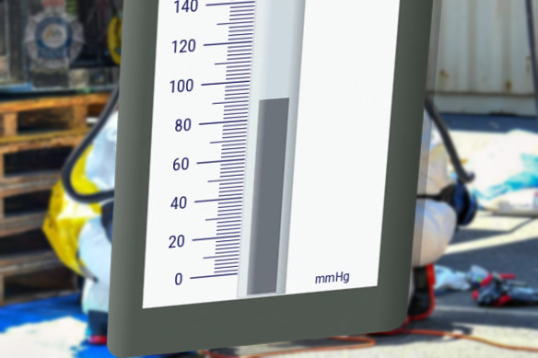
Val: 90 mmHg
